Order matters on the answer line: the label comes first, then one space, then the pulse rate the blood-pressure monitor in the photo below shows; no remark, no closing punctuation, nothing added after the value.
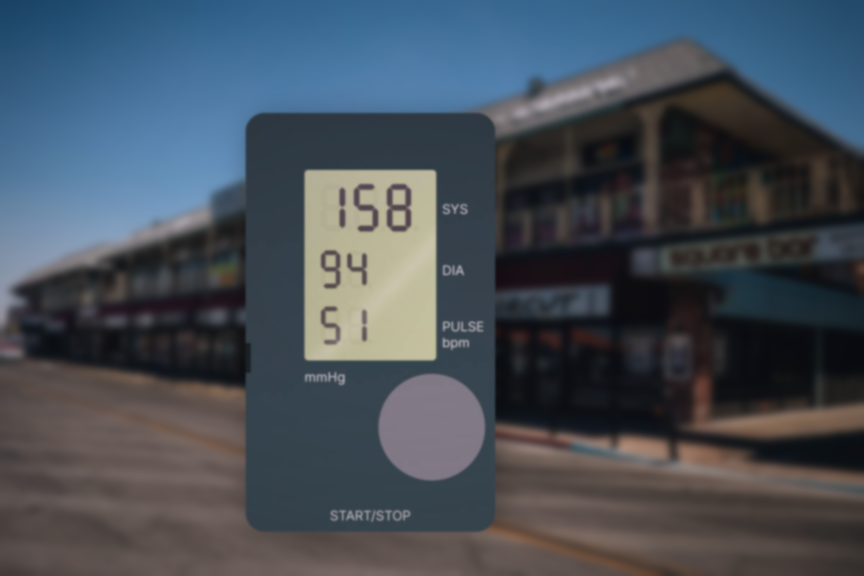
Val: 51 bpm
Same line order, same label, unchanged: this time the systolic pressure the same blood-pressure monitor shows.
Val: 158 mmHg
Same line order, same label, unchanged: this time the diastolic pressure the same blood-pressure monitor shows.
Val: 94 mmHg
